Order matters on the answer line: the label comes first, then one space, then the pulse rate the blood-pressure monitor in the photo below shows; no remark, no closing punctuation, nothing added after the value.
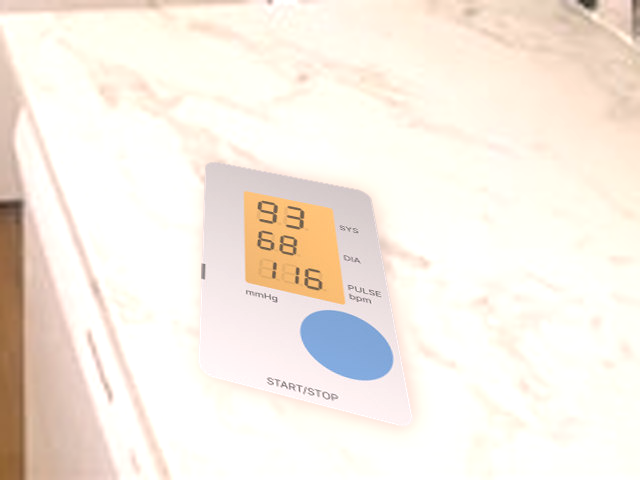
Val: 116 bpm
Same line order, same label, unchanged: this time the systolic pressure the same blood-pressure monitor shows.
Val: 93 mmHg
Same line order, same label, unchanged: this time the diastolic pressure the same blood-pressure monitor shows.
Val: 68 mmHg
